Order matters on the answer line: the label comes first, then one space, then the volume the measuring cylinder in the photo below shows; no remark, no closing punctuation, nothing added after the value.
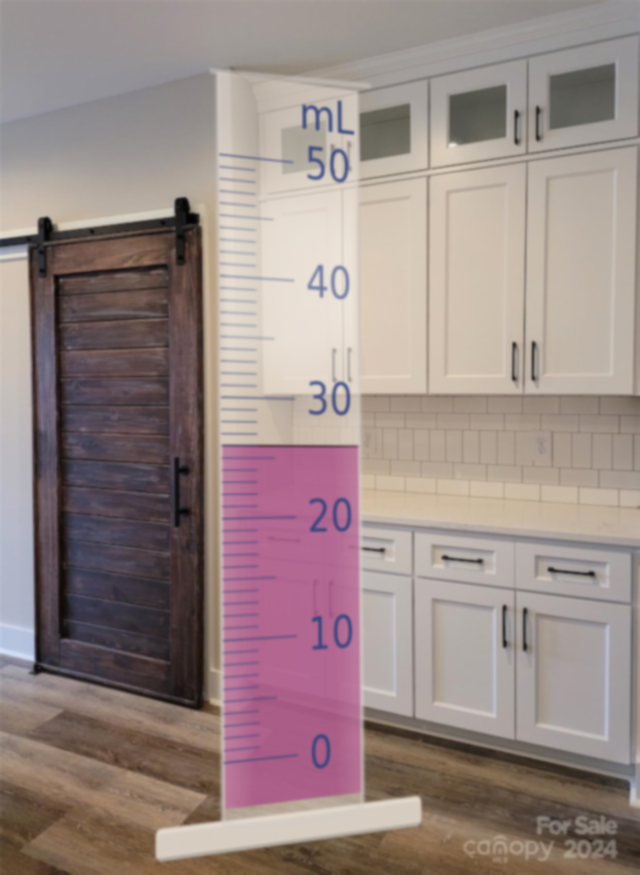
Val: 26 mL
